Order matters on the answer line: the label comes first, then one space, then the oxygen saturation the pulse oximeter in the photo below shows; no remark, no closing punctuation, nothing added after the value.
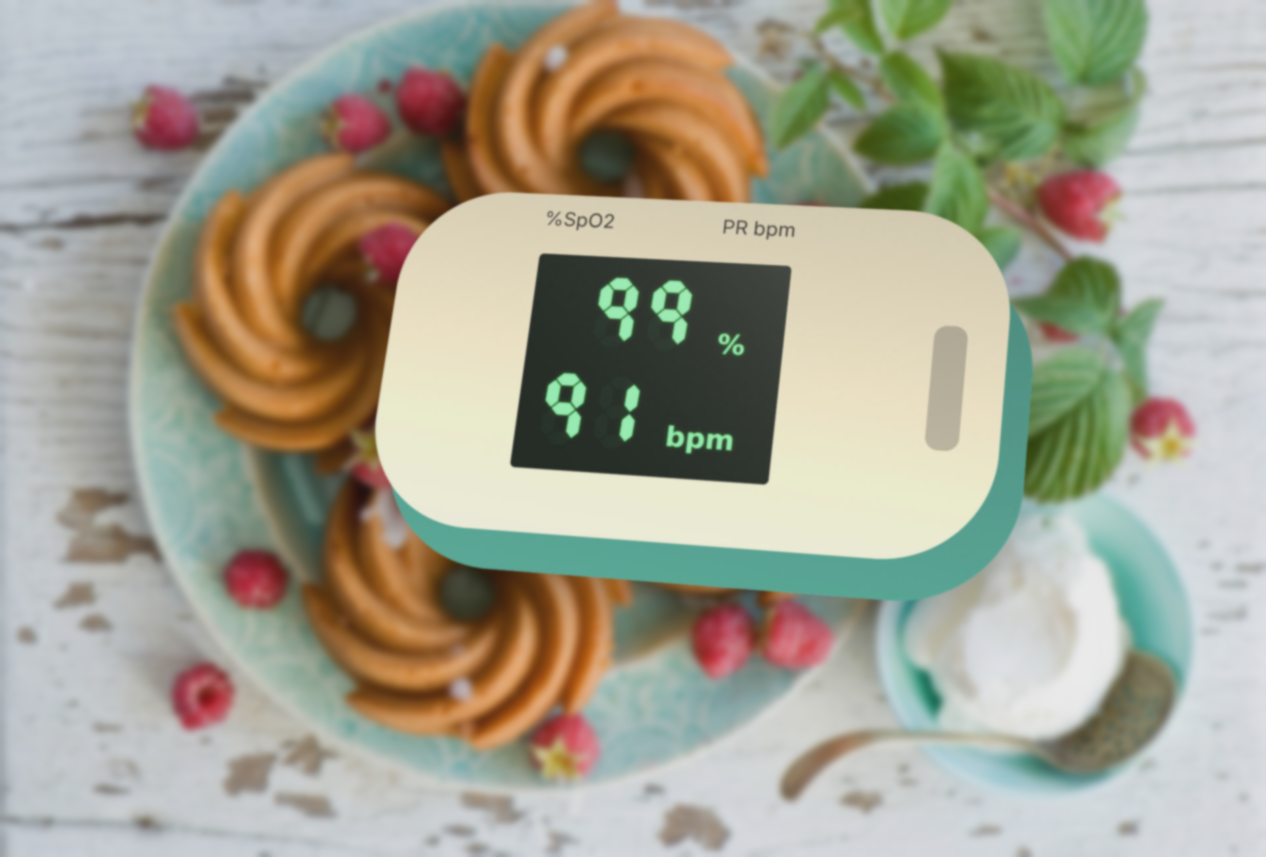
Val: 99 %
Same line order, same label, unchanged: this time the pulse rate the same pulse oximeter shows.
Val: 91 bpm
